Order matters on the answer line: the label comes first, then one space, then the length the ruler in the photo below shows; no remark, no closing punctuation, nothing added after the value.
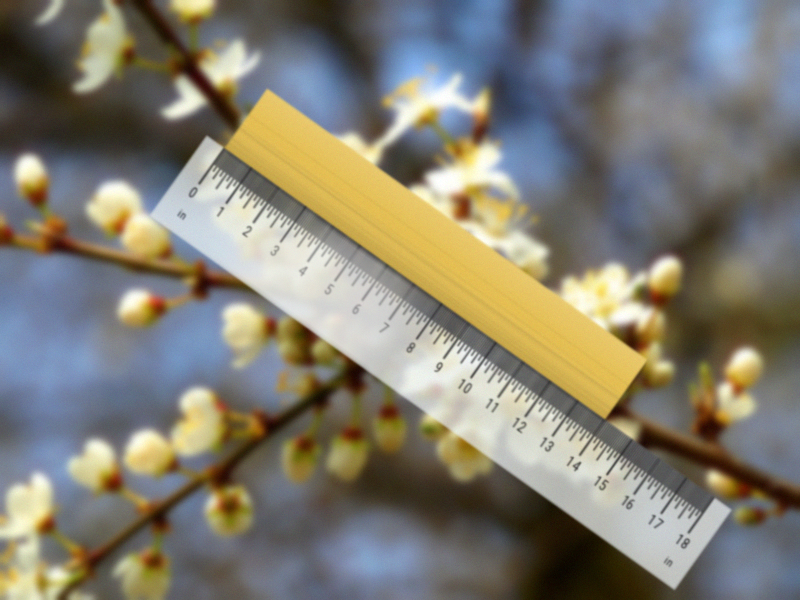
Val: 14 in
